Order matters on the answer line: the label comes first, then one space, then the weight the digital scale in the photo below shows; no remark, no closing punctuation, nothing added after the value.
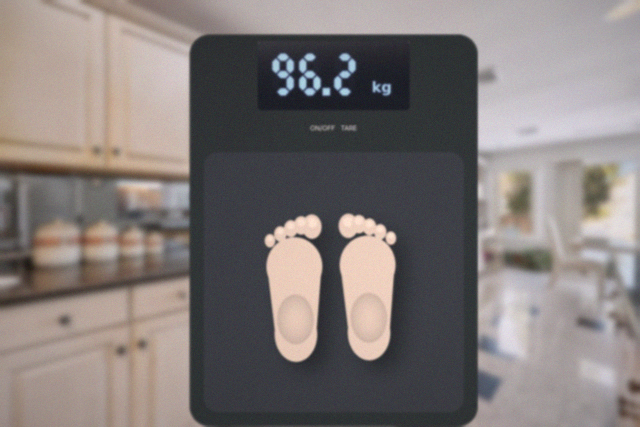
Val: 96.2 kg
